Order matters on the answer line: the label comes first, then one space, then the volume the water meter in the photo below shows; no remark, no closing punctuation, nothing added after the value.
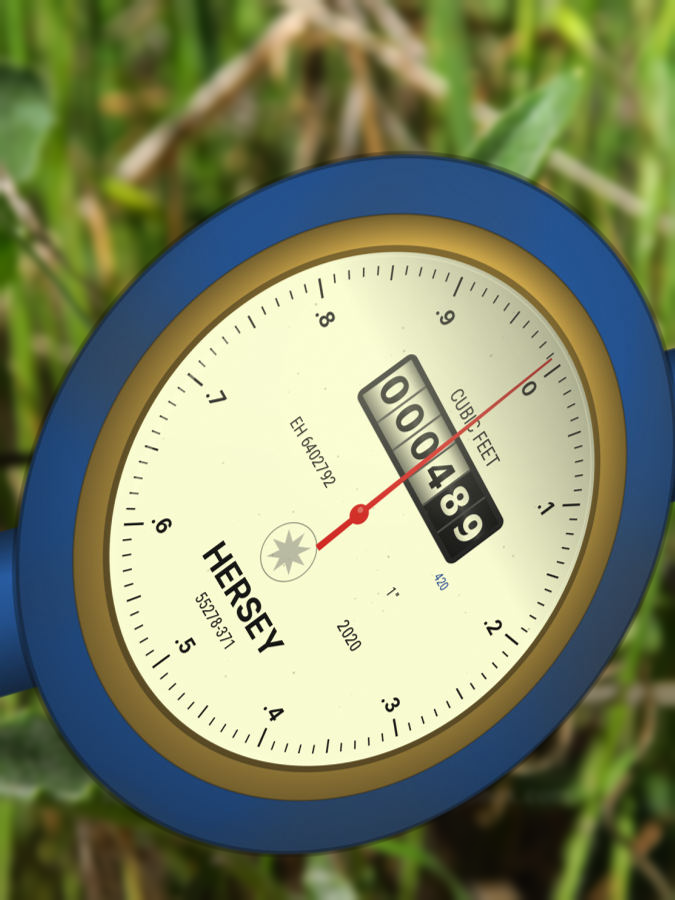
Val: 488.99 ft³
